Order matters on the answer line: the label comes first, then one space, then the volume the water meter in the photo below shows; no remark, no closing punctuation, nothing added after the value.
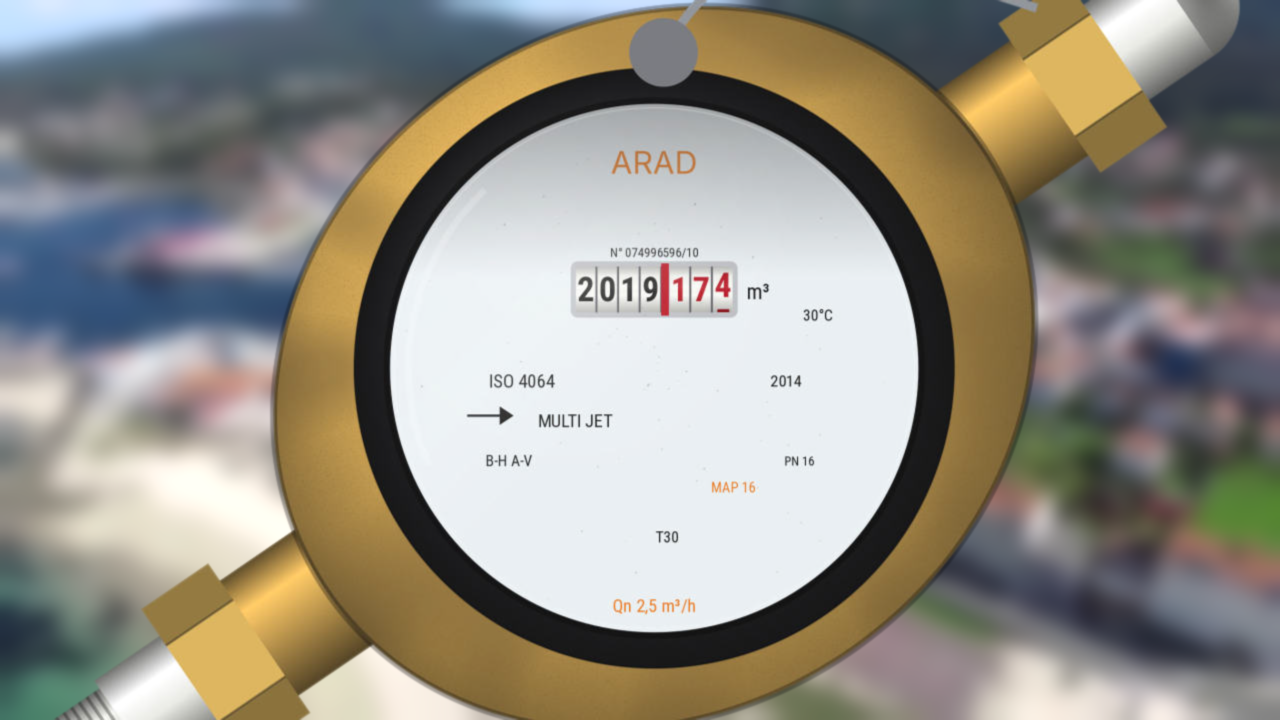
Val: 2019.174 m³
